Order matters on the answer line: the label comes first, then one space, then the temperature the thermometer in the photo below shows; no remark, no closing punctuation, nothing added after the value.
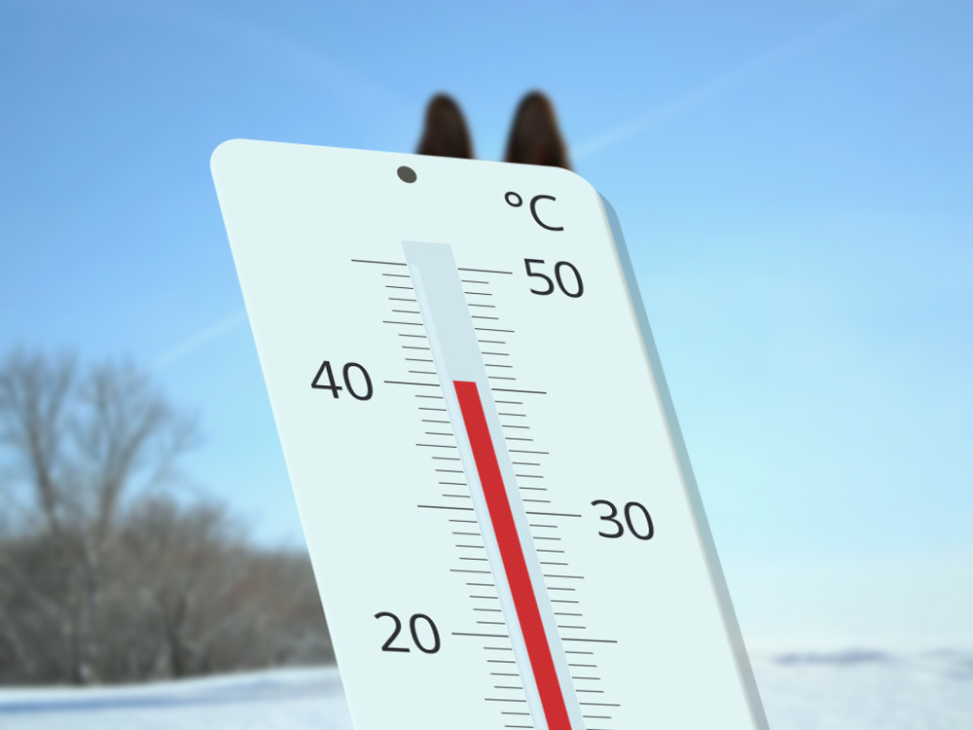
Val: 40.5 °C
